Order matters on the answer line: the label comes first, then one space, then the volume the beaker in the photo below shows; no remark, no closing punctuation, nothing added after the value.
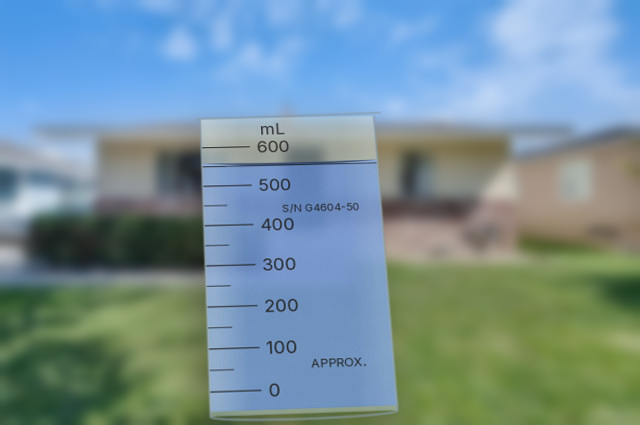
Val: 550 mL
